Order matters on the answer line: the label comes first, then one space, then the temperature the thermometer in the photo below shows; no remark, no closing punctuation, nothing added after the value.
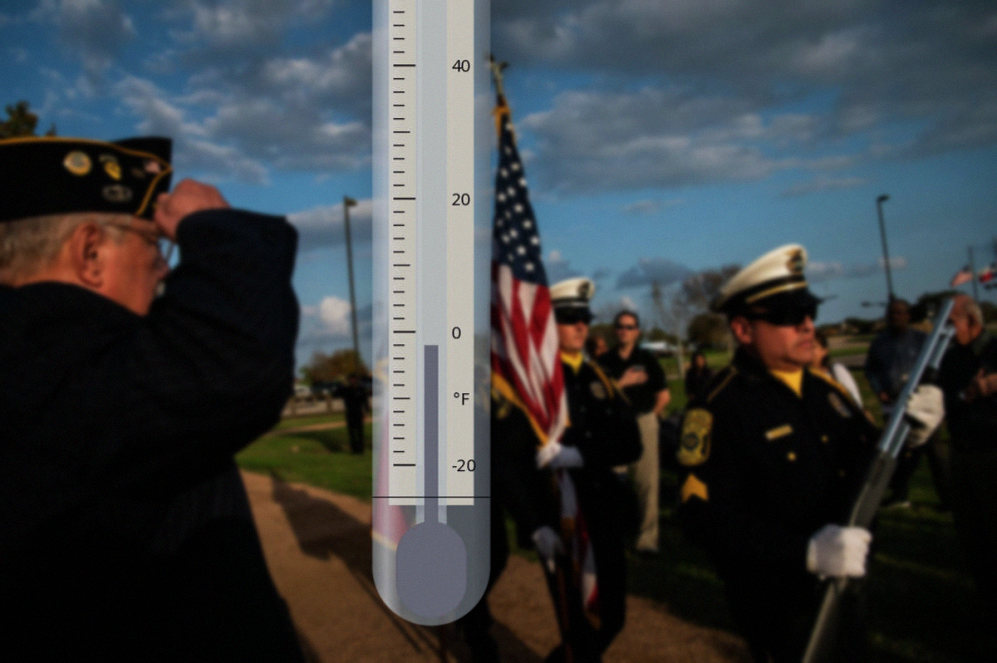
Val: -2 °F
